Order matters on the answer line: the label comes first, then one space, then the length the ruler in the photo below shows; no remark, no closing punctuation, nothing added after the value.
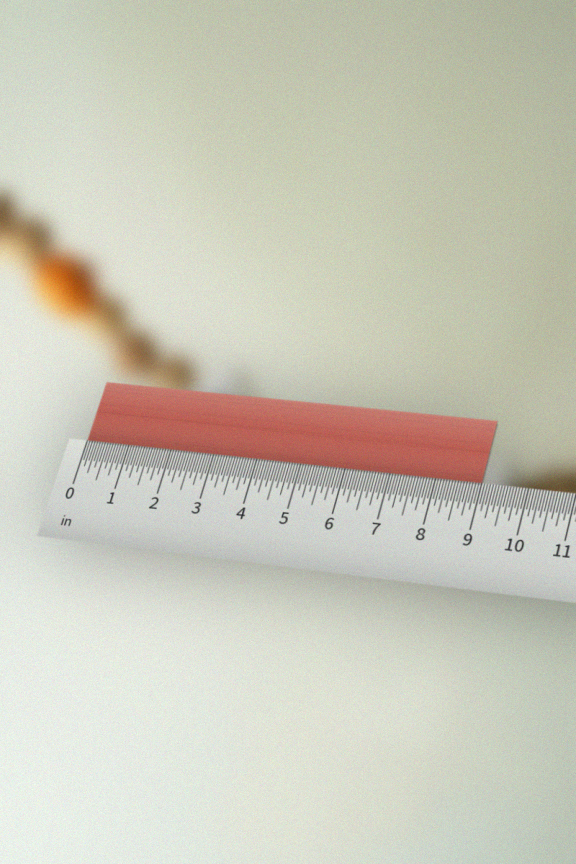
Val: 9 in
